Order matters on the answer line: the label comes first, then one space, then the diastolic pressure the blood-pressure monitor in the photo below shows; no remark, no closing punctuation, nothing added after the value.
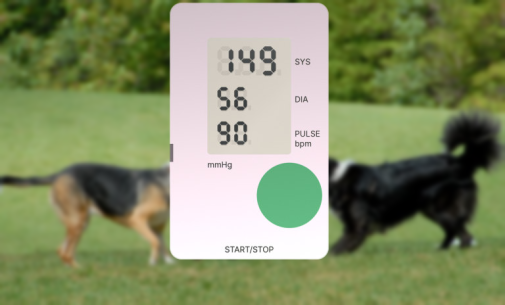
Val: 56 mmHg
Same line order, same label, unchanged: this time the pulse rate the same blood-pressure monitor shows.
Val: 90 bpm
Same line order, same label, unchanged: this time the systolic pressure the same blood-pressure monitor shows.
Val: 149 mmHg
